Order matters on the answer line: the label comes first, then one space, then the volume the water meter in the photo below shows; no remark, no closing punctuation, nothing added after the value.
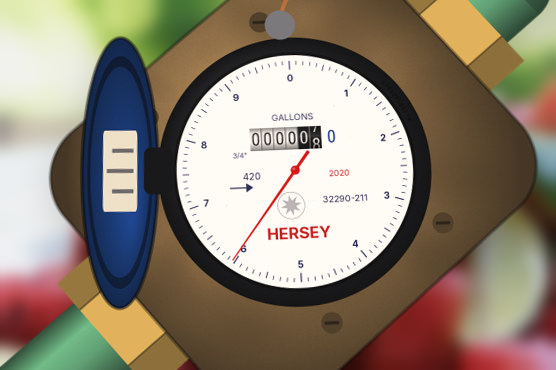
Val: 76.0 gal
